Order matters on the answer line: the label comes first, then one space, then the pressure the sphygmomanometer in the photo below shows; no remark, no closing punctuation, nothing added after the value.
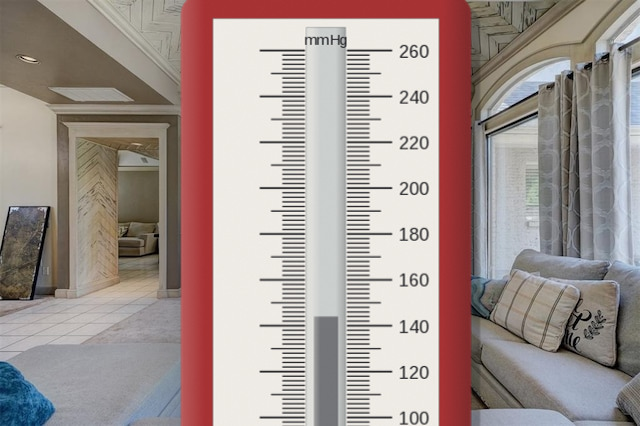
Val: 144 mmHg
